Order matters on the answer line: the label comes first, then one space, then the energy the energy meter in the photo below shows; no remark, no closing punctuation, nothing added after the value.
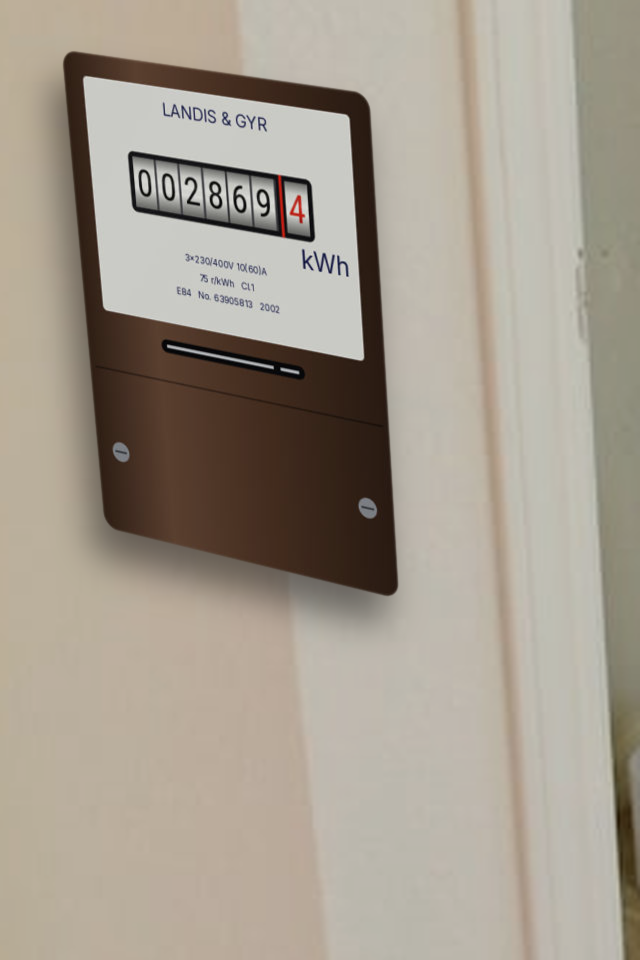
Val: 2869.4 kWh
